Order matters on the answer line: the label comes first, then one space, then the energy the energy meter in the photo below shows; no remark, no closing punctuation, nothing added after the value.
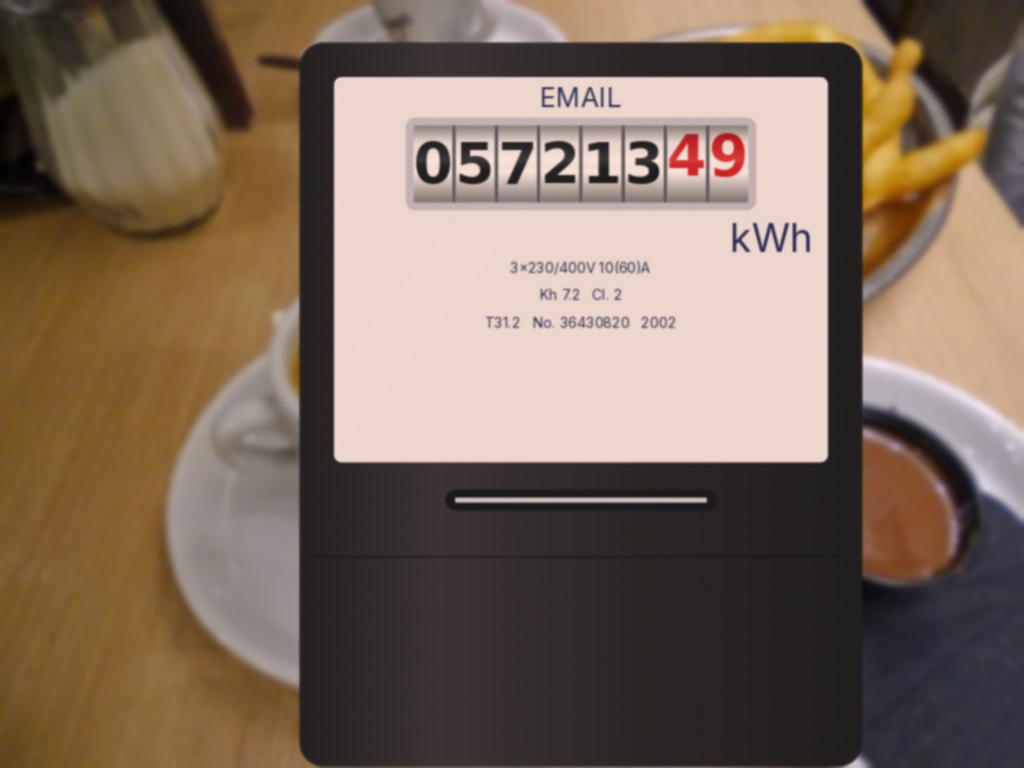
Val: 57213.49 kWh
